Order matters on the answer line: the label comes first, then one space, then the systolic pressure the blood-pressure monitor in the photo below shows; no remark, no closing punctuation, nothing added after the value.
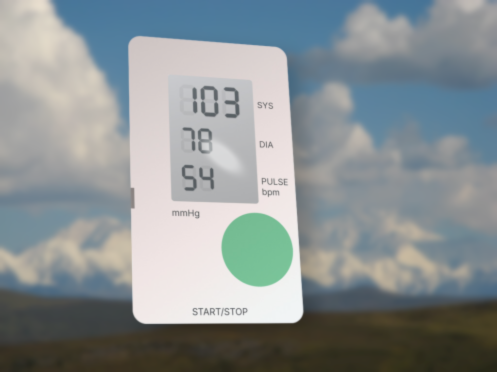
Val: 103 mmHg
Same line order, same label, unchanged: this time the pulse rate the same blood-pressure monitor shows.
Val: 54 bpm
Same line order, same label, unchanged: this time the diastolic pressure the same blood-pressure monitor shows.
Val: 78 mmHg
